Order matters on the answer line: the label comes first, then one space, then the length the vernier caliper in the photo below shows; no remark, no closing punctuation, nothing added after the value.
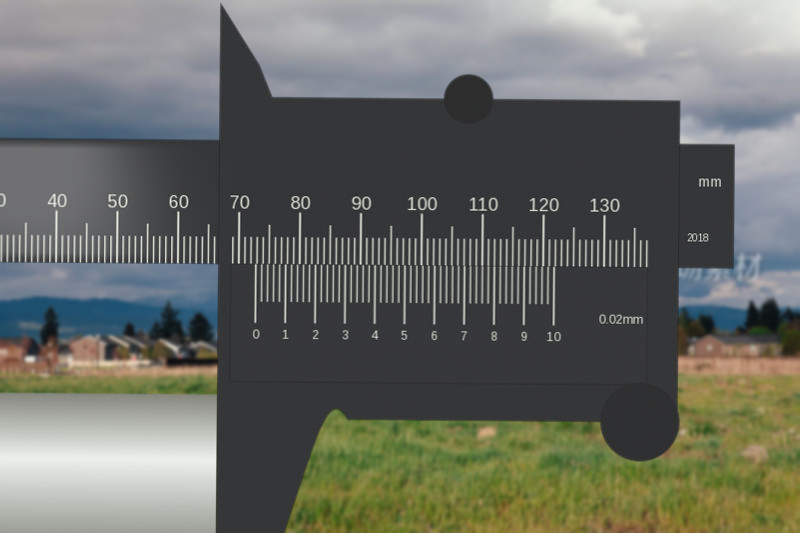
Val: 72.8 mm
